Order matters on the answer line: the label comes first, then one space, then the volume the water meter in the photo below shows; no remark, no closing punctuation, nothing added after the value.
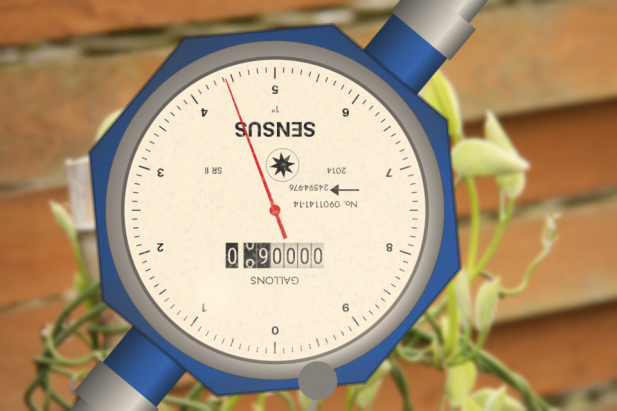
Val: 684.4 gal
